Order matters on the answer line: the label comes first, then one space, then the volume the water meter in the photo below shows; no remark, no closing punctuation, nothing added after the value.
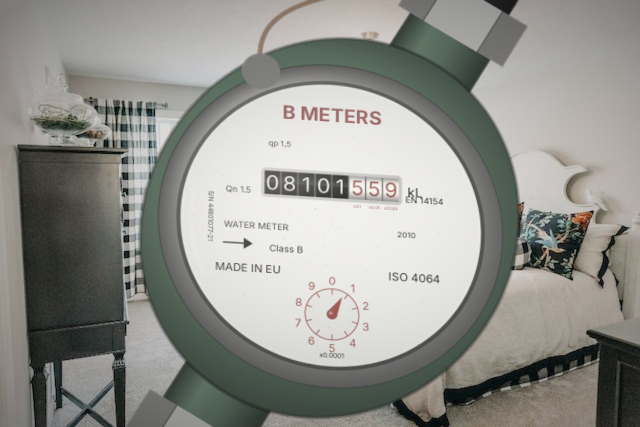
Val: 8101.5590 kL
